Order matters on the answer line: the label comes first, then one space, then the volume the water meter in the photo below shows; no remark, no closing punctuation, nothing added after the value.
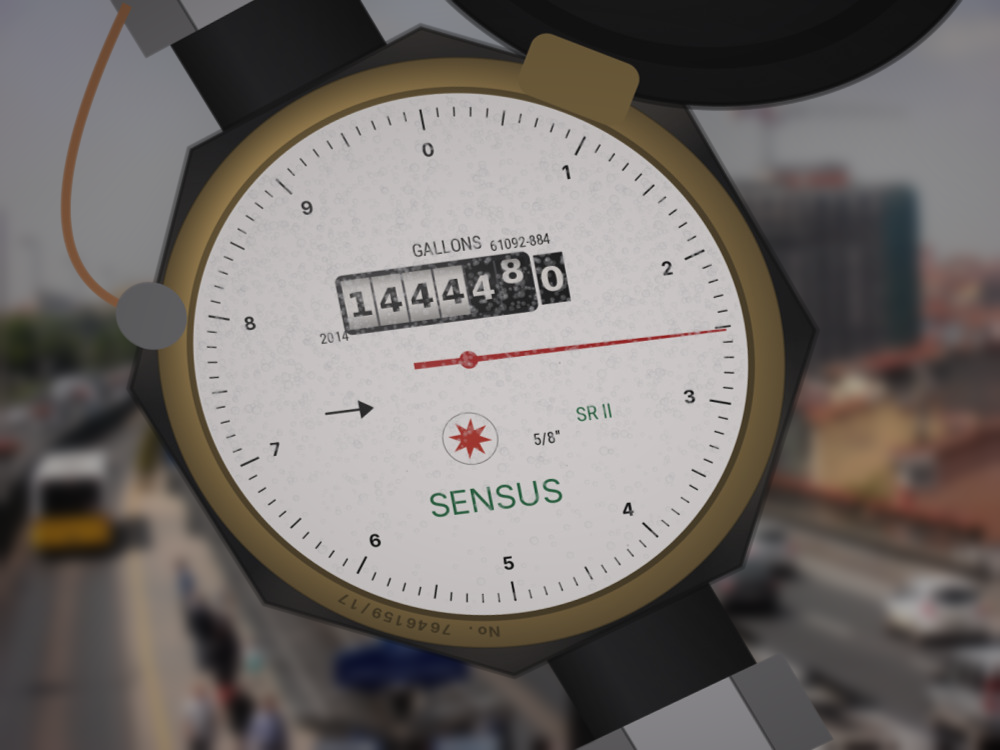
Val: 1444482.5 gal
